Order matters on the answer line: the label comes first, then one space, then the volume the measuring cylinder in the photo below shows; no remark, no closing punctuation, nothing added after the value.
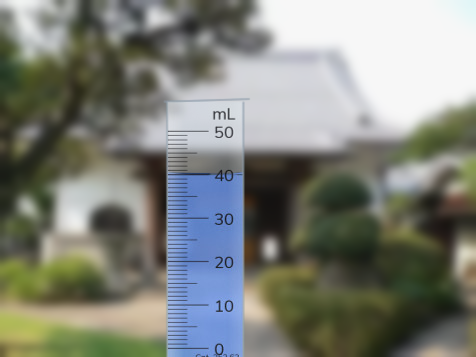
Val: 40 mL
